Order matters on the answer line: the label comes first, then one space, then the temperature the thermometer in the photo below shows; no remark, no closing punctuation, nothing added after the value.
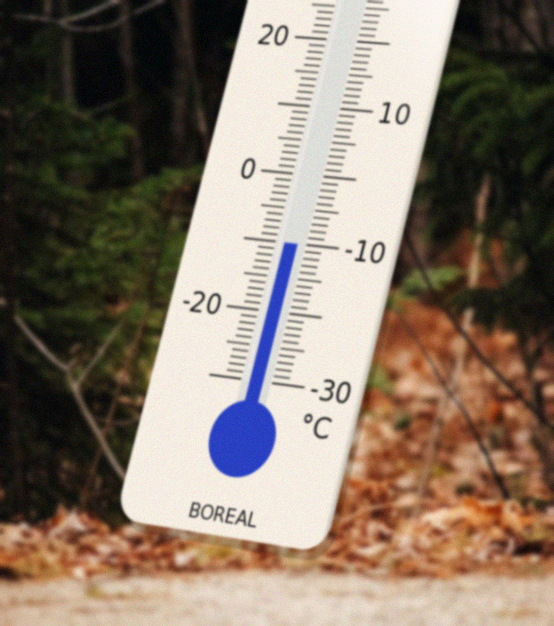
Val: -10 °C
